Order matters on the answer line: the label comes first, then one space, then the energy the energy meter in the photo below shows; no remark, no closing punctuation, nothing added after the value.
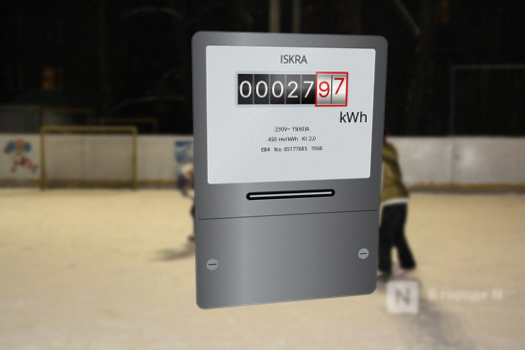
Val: 27.97 kWh
